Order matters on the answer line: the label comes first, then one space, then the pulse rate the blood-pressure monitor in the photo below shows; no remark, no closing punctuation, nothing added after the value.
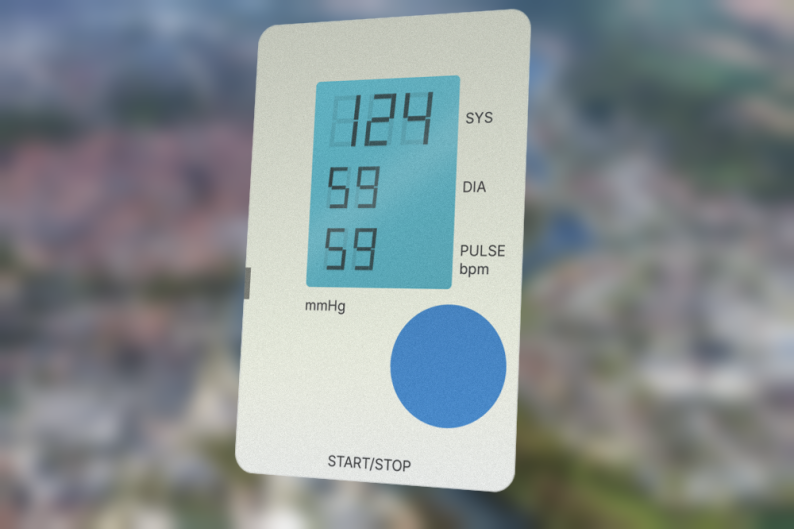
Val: 59 bpm
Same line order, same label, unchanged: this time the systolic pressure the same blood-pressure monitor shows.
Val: 124 mmHg
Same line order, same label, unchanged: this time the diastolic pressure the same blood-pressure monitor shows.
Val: 59 mmHg
